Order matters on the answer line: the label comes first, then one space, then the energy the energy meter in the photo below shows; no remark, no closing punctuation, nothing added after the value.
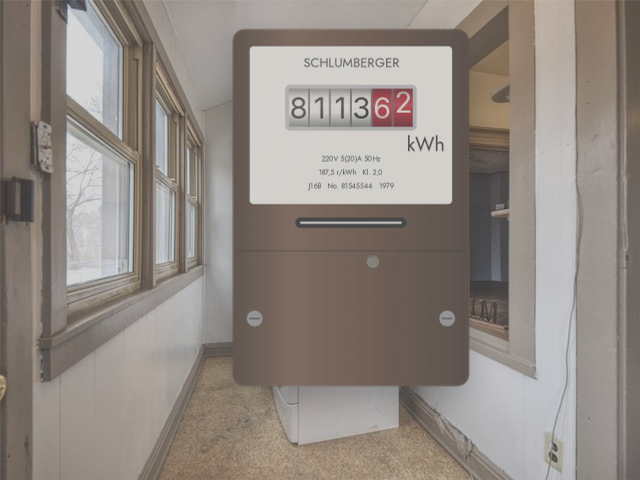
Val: 8113.62 kWh
